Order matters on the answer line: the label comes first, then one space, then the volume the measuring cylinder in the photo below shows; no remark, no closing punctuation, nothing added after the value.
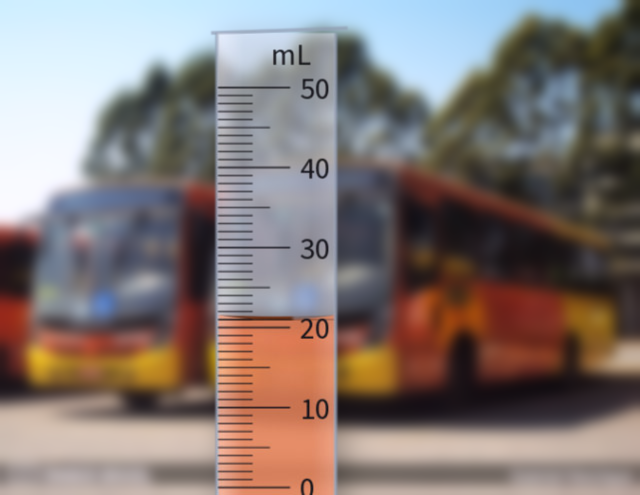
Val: 21 mL
